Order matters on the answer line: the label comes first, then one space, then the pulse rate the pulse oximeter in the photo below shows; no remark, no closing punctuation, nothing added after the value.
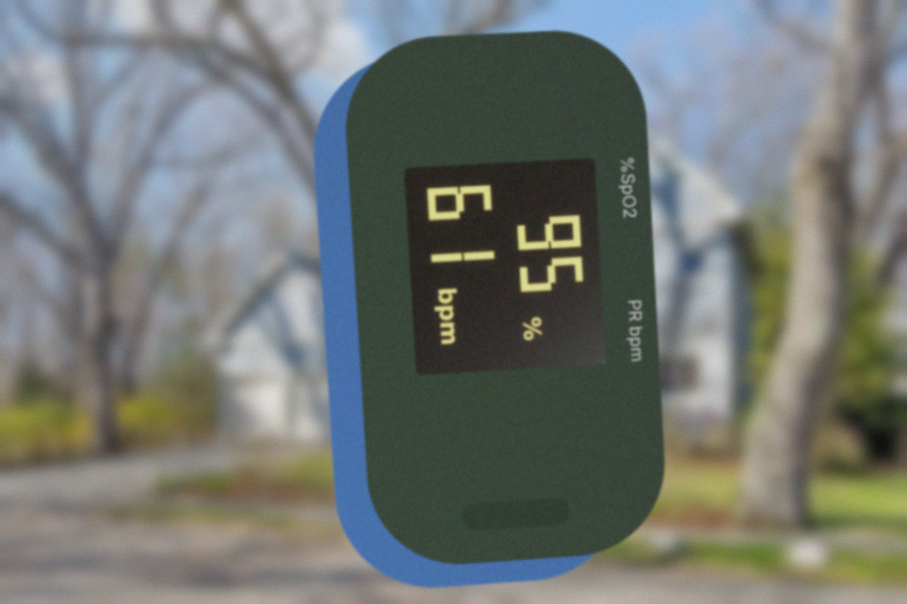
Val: 61 bpm
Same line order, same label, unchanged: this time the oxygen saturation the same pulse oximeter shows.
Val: 95 %
